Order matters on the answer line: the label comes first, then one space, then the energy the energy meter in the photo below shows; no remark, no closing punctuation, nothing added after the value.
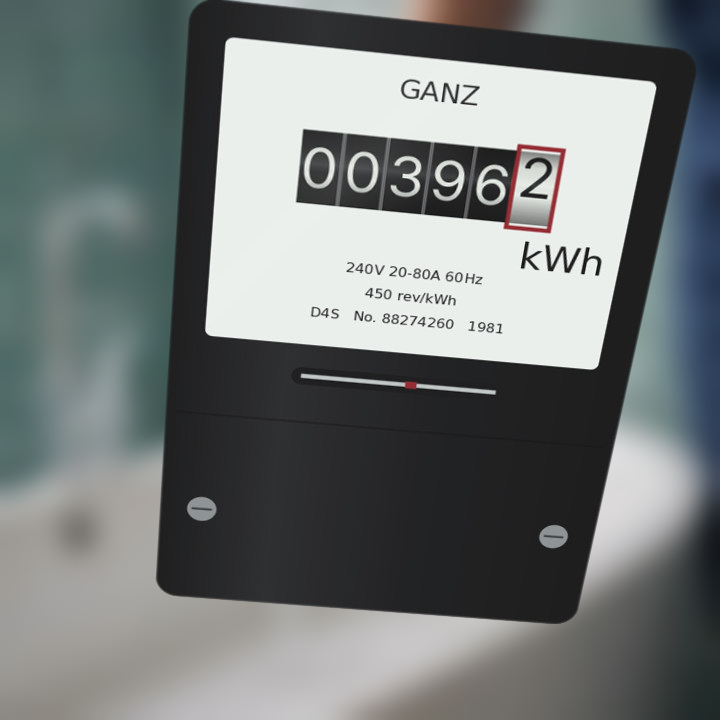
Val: 396.2 kWh
